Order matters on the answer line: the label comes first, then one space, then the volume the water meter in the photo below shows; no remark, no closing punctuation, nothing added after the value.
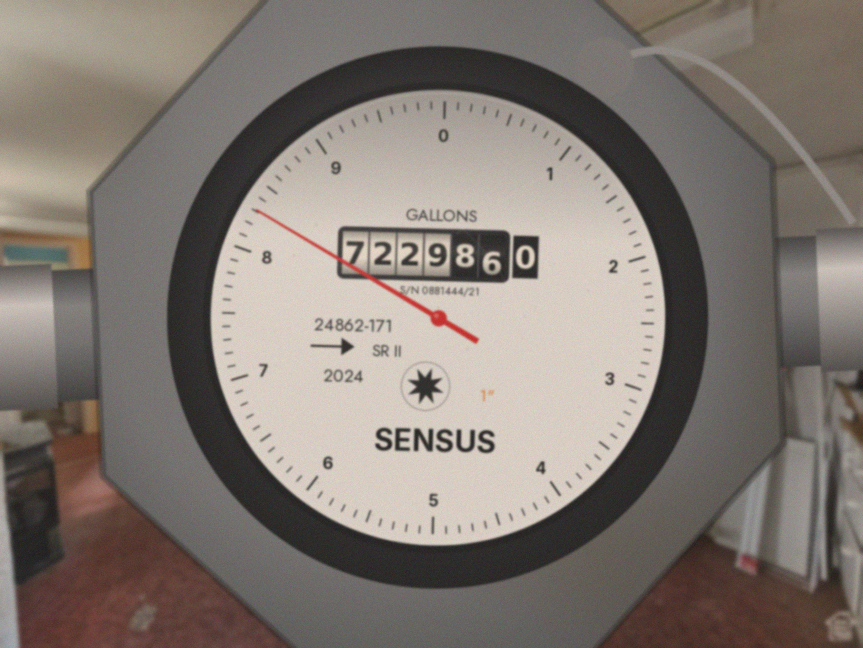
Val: 7229858.3 gal
